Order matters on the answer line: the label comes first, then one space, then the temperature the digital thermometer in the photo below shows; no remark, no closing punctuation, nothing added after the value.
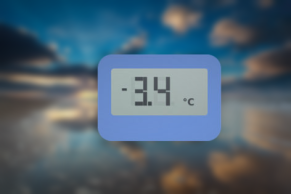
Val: -3.4 °C
